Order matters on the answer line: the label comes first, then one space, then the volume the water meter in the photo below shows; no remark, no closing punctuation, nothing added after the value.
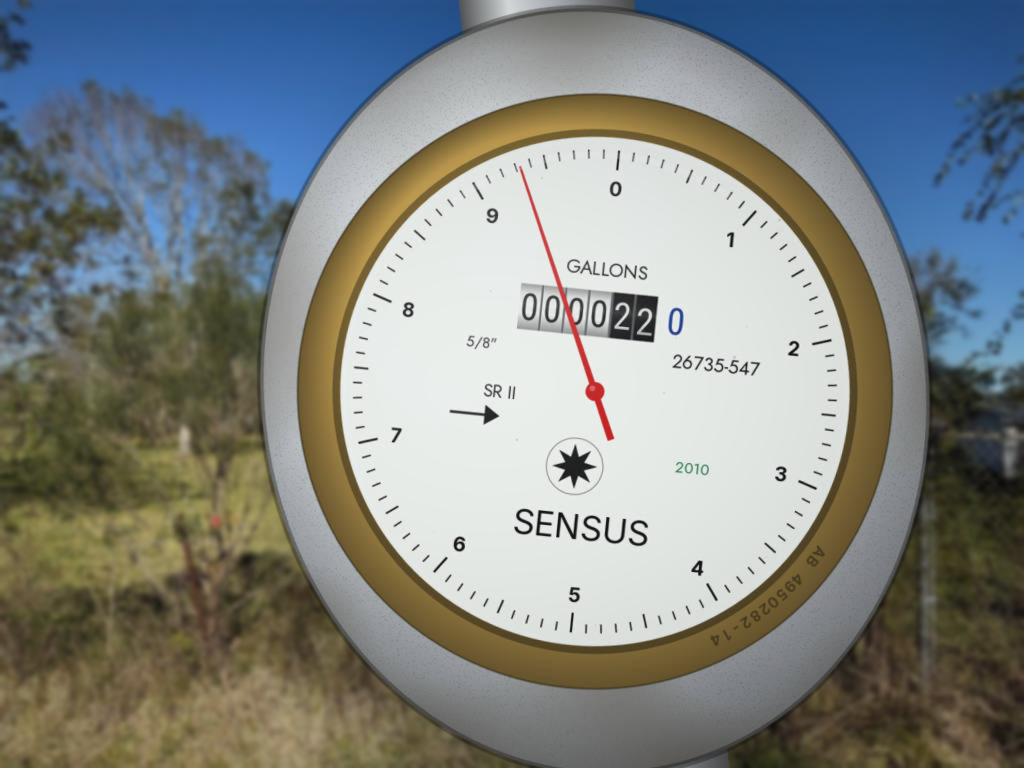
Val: 219.3 gal
